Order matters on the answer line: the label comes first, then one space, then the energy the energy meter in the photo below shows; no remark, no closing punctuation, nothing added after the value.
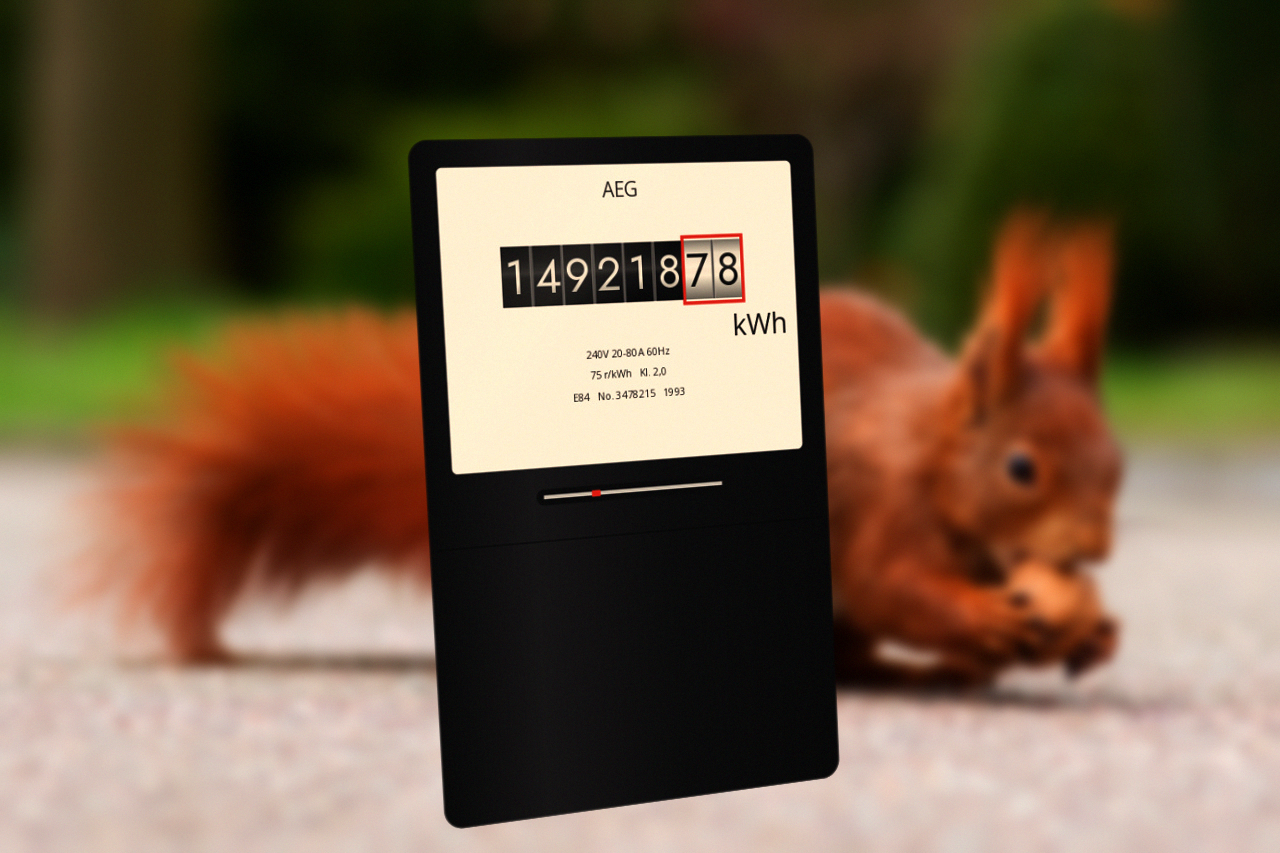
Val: 149218.78 kWh
